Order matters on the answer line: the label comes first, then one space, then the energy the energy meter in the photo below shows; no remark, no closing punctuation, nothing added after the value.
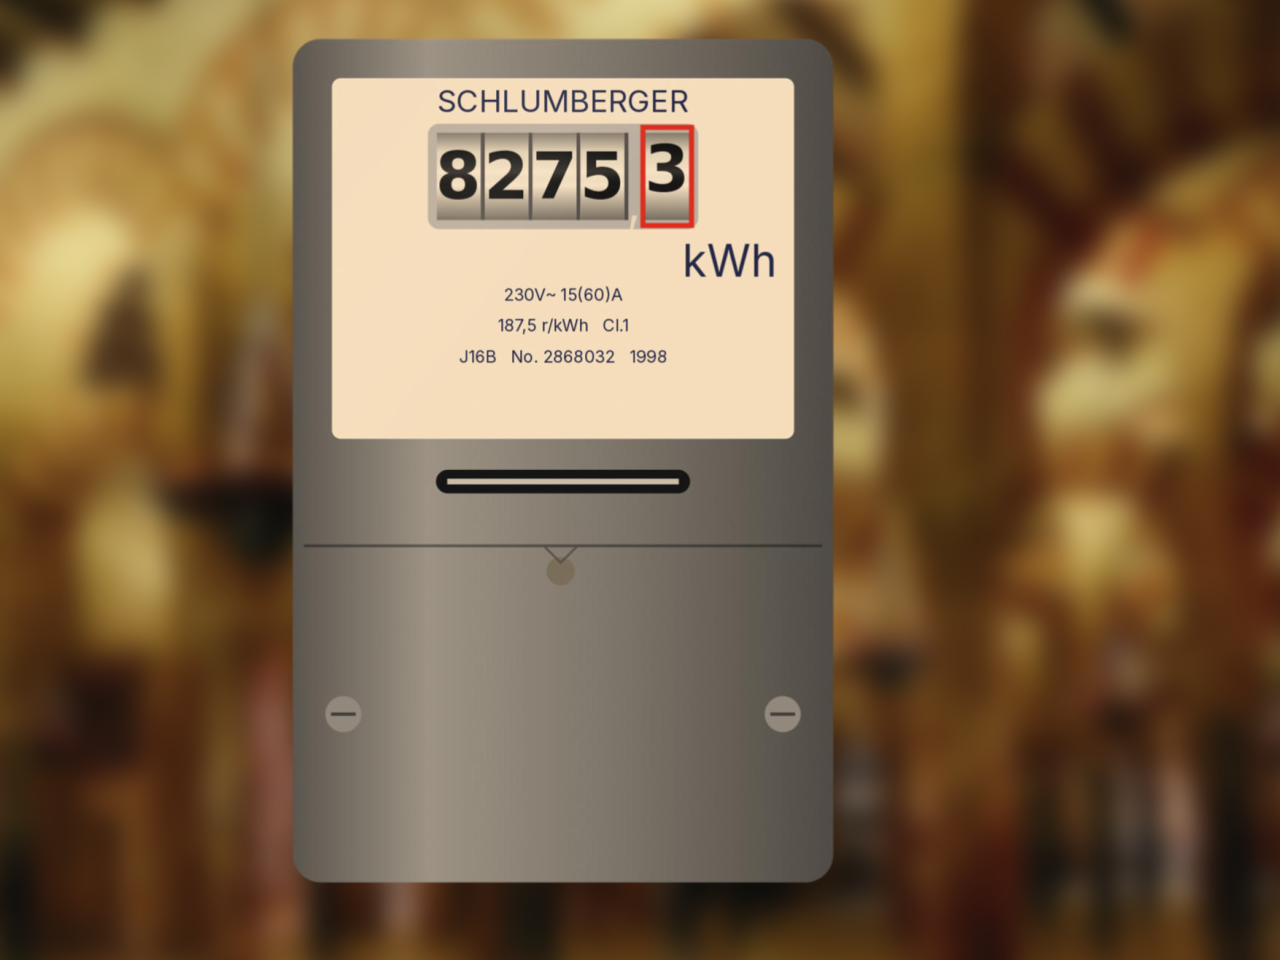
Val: 8275.3 kWh
